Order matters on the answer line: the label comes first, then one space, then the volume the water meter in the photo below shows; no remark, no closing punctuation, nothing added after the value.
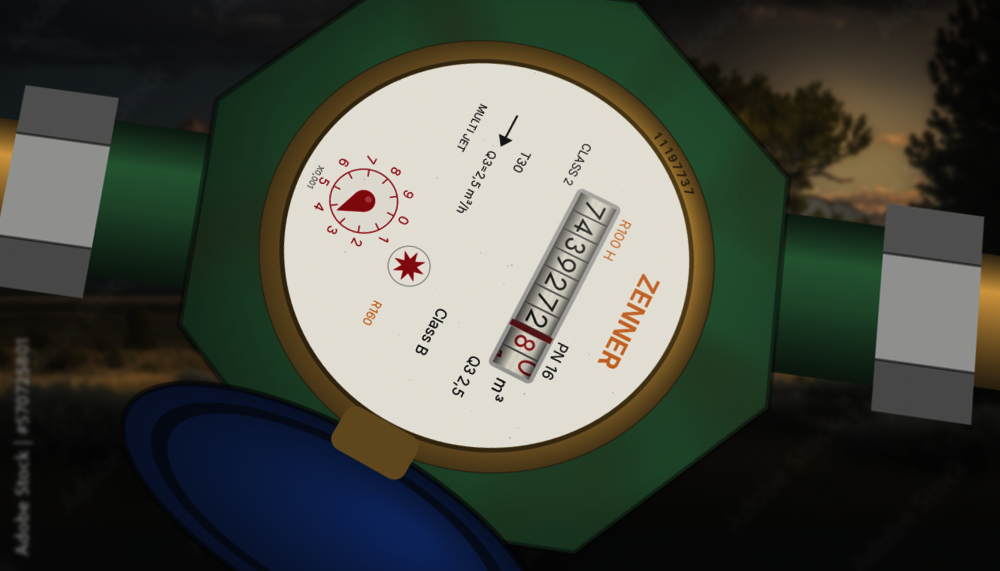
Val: 7439272.803 m³
